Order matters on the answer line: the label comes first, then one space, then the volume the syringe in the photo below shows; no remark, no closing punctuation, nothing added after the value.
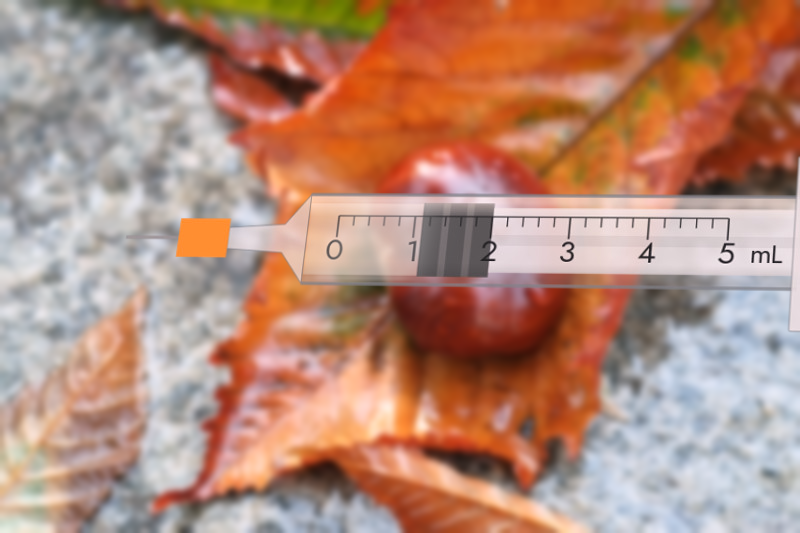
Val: 1.1 mL
